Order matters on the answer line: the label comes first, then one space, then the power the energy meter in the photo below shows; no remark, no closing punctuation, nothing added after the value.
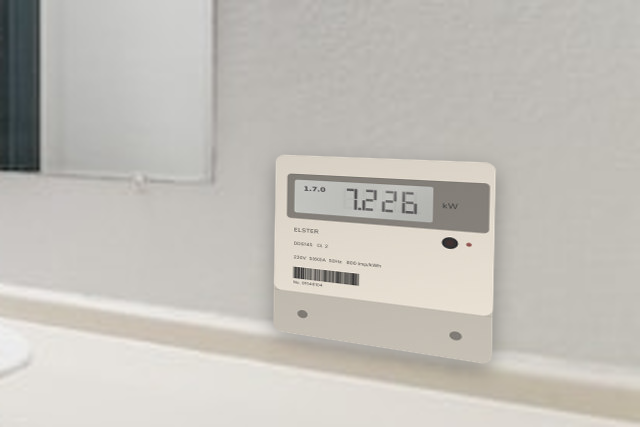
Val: 7.226 kW
